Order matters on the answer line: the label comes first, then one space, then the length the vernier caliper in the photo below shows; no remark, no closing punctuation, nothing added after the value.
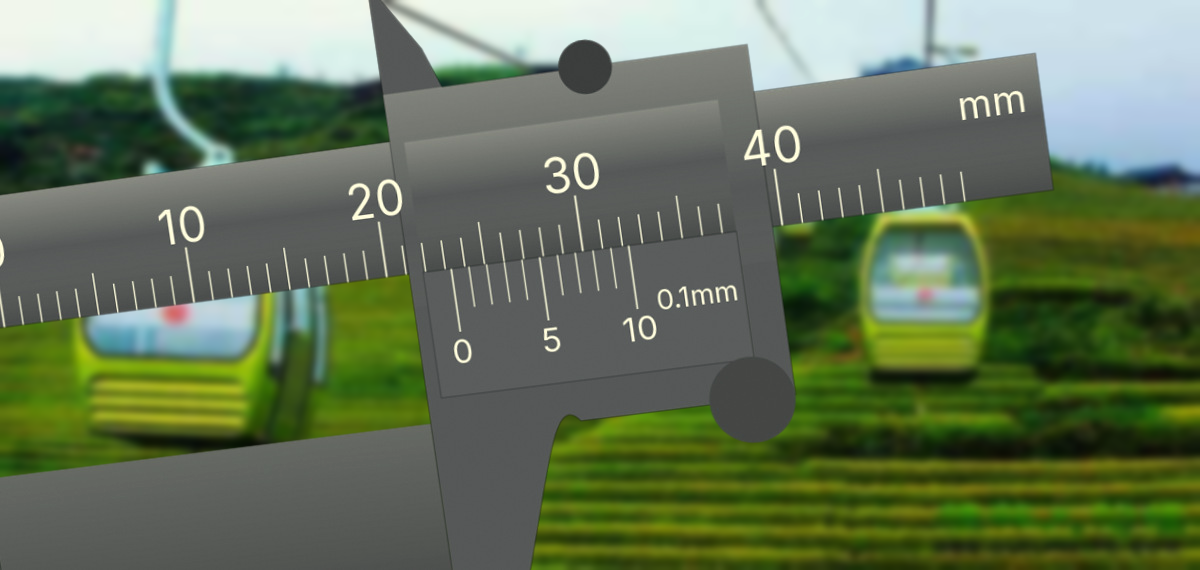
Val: 23.3 mm
